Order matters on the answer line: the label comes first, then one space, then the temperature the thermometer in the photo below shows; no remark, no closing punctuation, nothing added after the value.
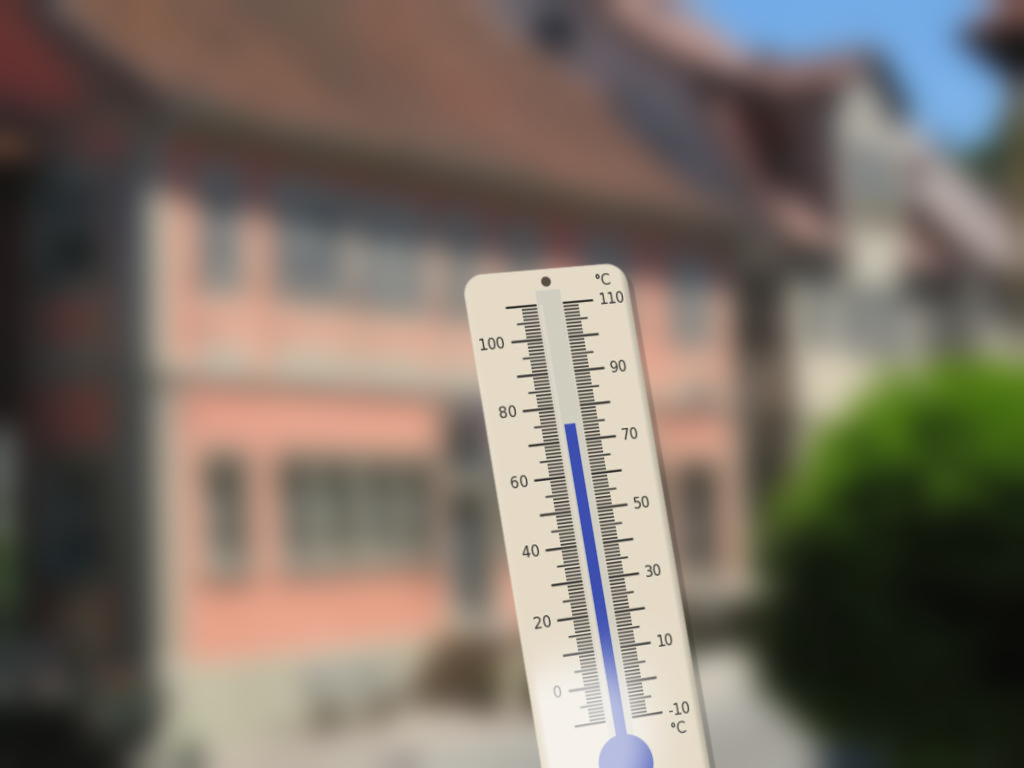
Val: 75 °C
